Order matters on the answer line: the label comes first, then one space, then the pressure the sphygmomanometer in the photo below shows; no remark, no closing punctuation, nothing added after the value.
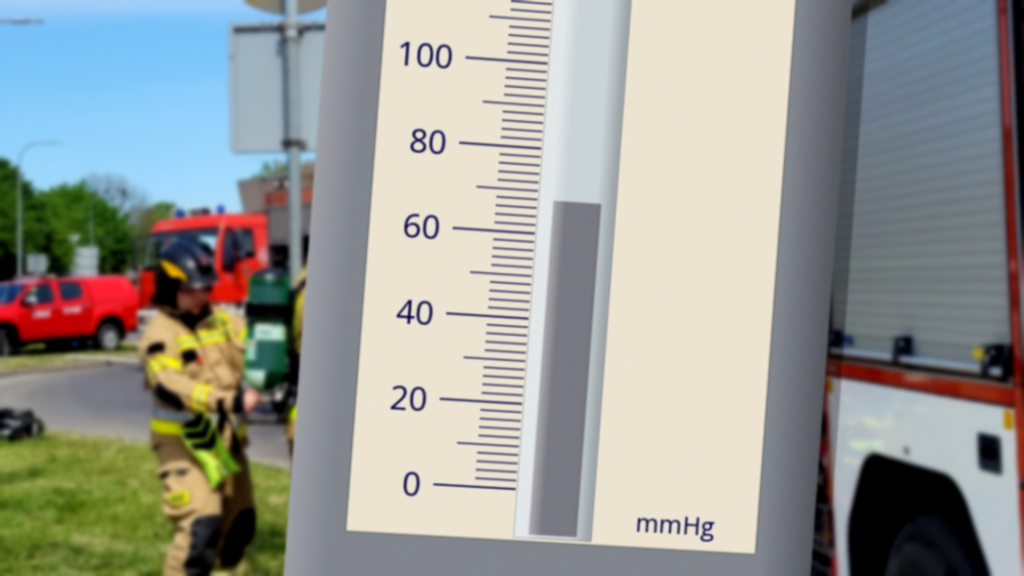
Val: 68 mmHg
